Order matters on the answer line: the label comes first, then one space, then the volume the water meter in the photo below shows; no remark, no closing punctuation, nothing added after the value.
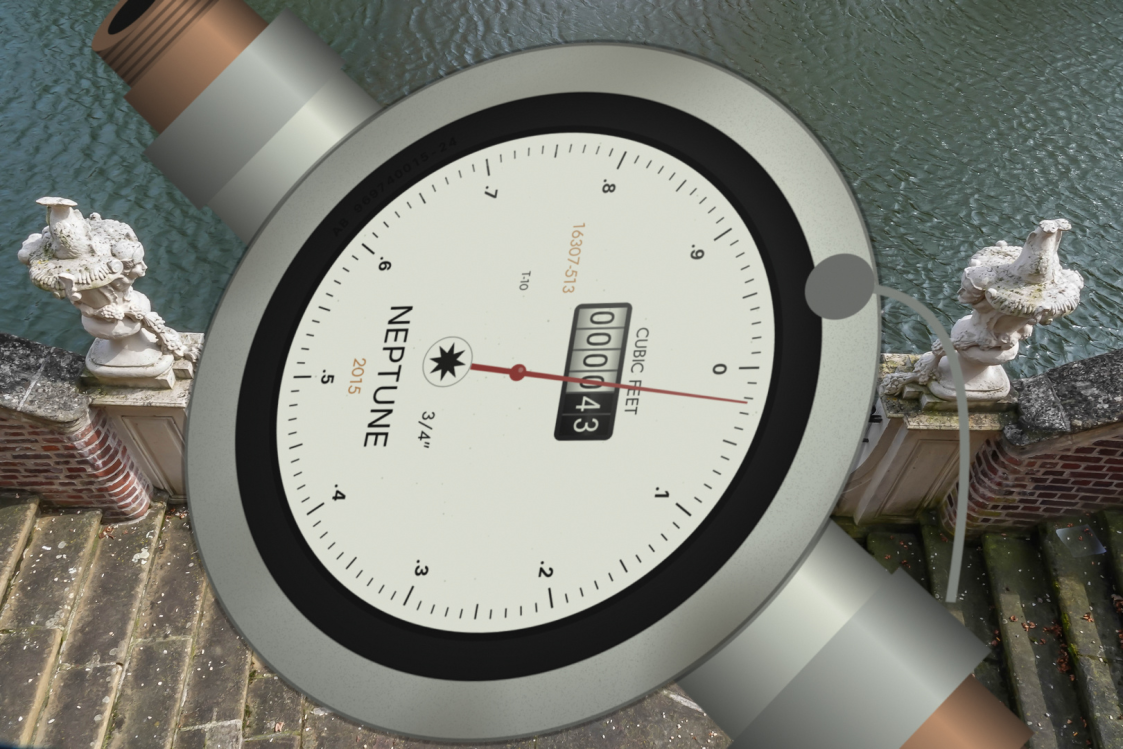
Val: 43.02 ft³
